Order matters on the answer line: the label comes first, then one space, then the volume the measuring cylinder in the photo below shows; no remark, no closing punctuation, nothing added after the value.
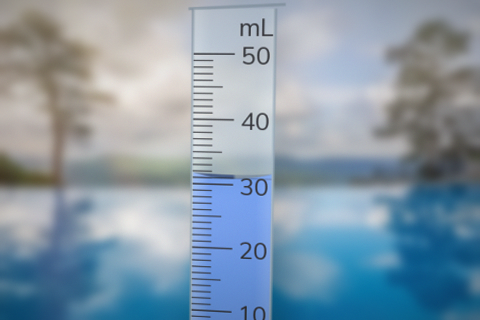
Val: 31 mL
